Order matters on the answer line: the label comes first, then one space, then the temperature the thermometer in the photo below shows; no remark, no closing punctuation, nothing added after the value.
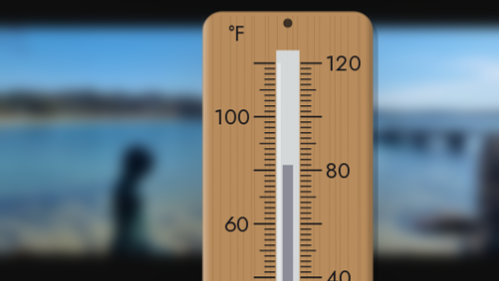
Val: 82 °F
